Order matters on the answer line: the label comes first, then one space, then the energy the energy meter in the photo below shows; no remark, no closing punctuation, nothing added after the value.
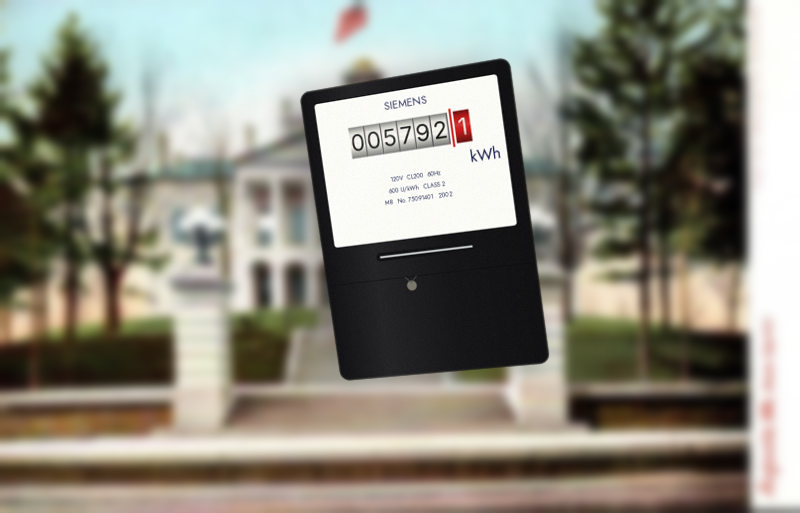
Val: 5792.1 kWh
